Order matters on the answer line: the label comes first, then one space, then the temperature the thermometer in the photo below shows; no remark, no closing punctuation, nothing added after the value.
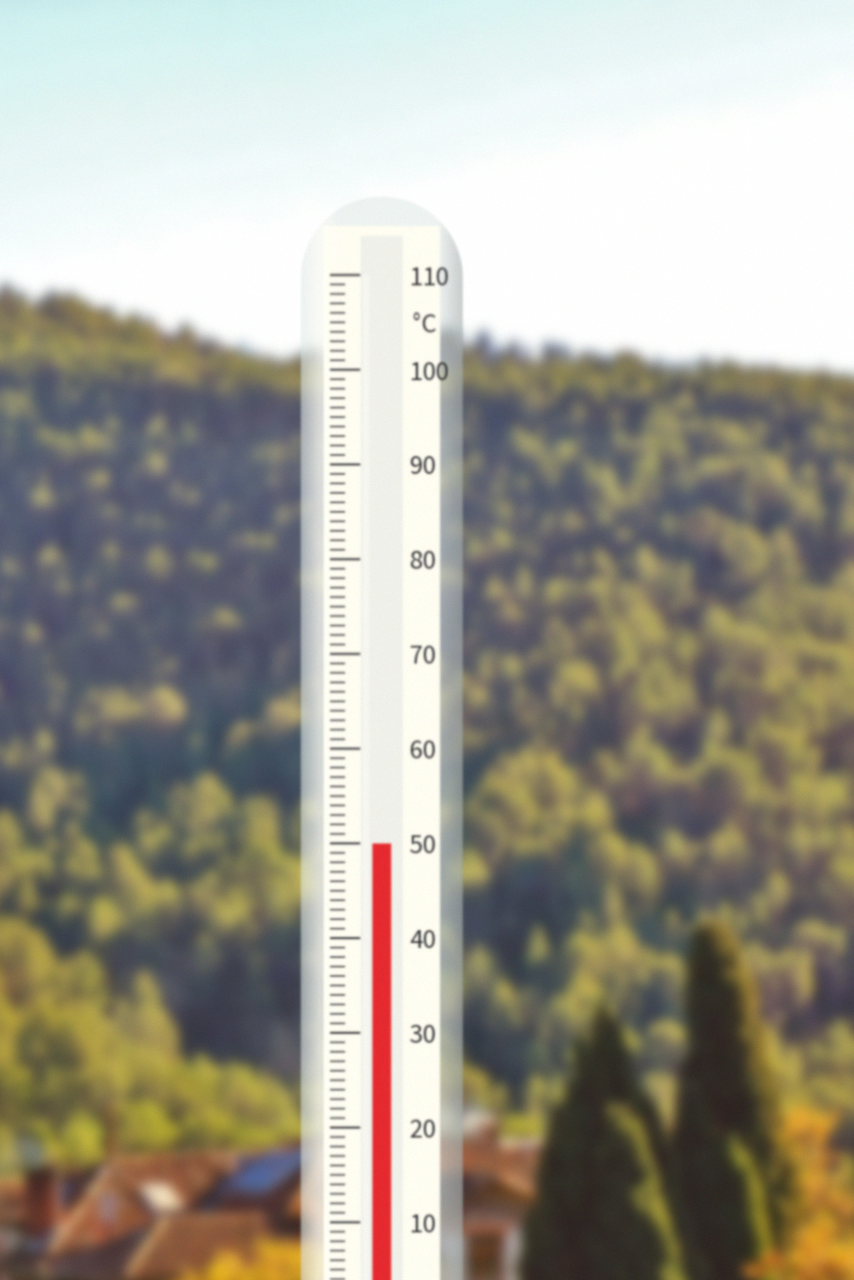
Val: 50 °C
